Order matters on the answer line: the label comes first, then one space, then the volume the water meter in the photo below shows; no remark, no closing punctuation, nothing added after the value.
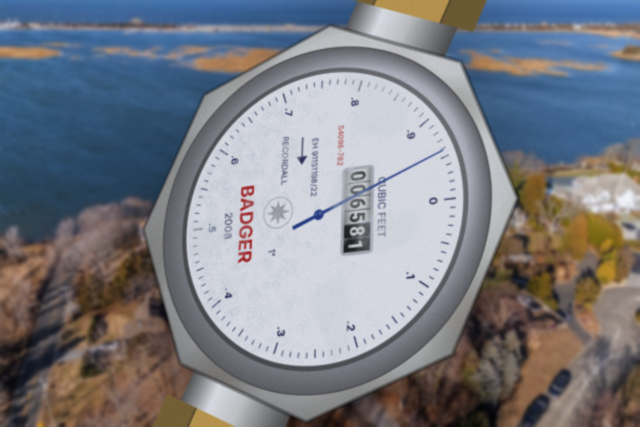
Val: 6580.94 ft³
